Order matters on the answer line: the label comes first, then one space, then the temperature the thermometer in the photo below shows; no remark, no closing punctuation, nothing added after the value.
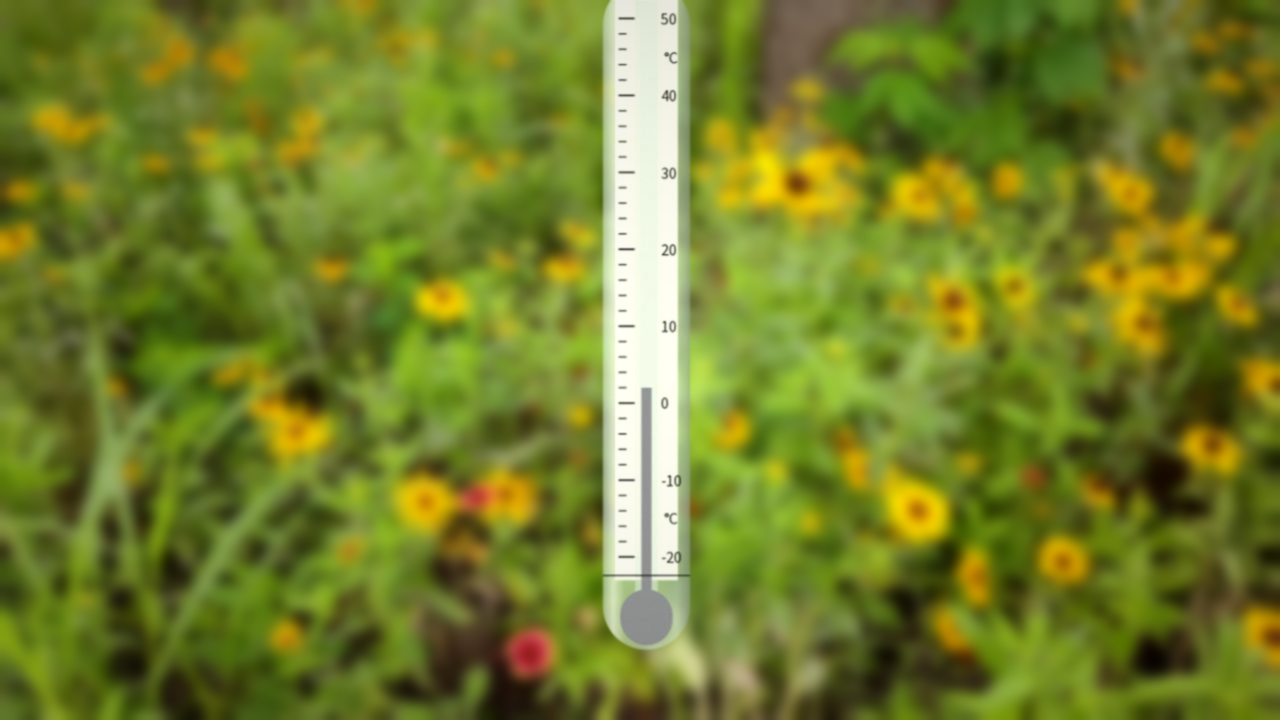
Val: 2 °C
